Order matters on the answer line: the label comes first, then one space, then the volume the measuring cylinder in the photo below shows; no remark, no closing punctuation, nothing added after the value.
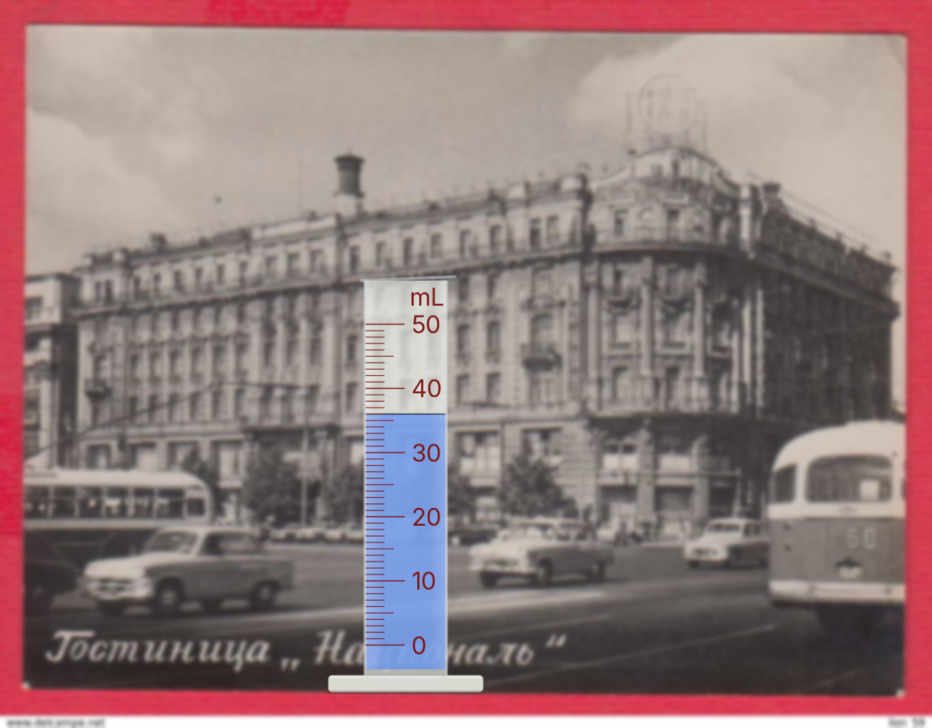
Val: 36 mL
